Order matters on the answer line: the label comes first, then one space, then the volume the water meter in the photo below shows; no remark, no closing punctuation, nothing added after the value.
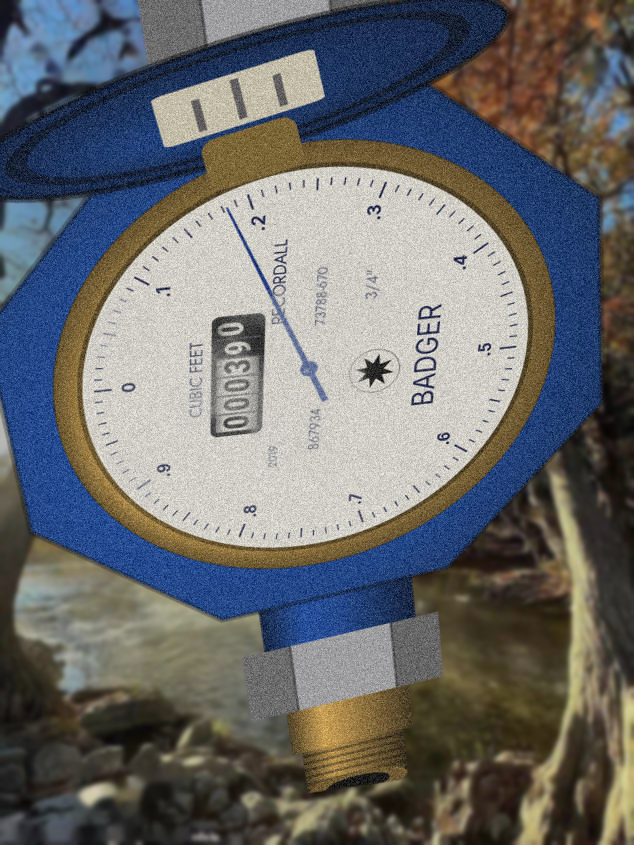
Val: 390.18 ft³
